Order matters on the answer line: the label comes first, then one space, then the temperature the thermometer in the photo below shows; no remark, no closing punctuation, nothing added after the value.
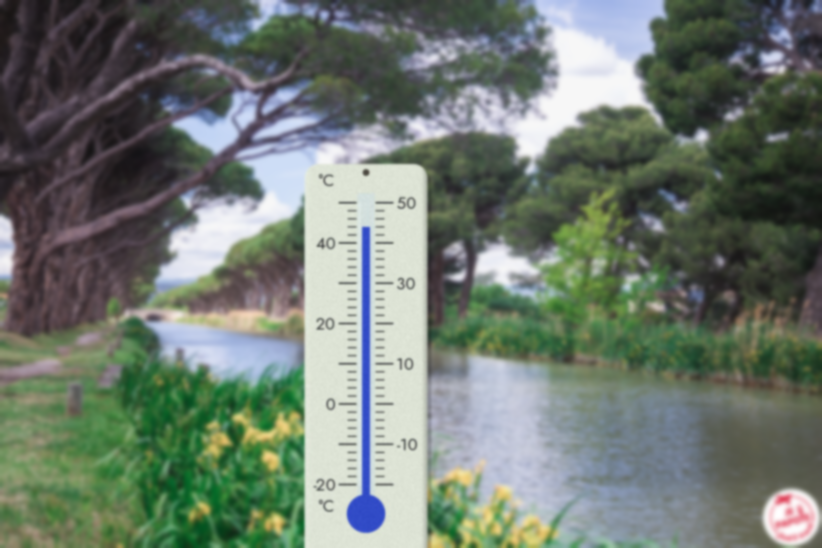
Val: 44 °C
